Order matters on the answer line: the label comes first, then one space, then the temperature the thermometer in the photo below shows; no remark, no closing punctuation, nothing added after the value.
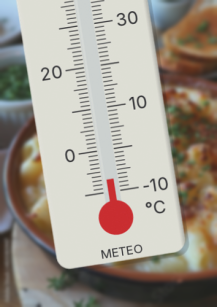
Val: -7 °C
